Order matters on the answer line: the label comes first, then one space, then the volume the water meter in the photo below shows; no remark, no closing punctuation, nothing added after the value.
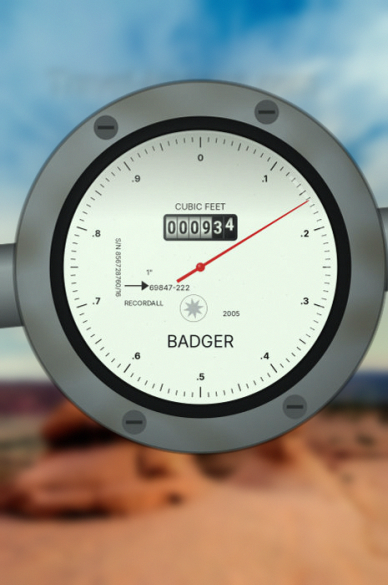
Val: 934.16 ft³
